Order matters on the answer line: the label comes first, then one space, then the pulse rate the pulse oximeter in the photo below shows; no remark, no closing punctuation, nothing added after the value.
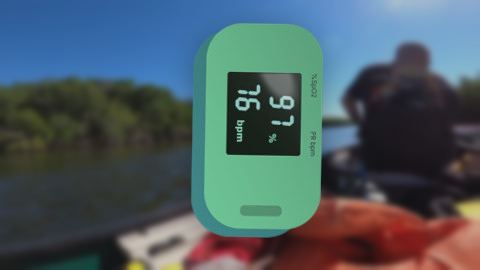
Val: 76 bpm
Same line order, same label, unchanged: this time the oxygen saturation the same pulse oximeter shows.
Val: 97 %
